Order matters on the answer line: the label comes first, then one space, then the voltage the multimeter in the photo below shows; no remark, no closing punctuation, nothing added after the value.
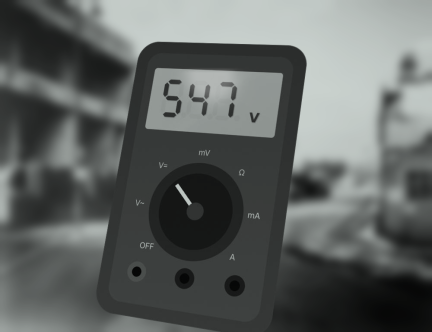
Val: 547 V
